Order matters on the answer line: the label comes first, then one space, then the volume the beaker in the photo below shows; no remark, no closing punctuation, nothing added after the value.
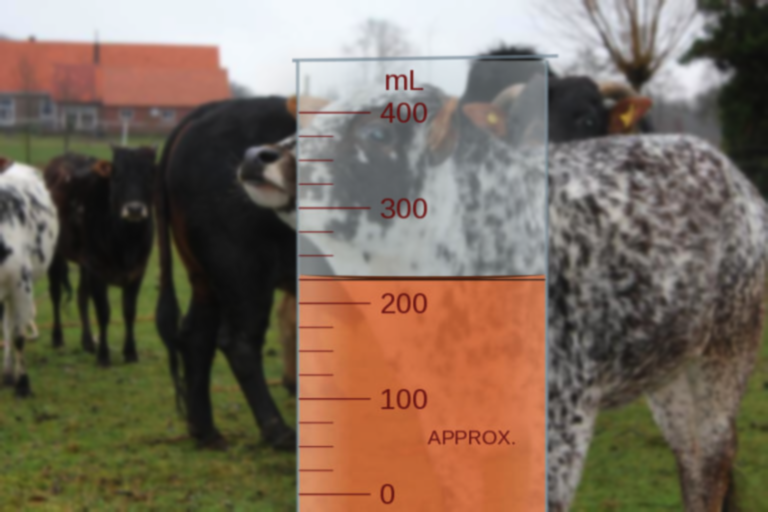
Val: 225 mL
